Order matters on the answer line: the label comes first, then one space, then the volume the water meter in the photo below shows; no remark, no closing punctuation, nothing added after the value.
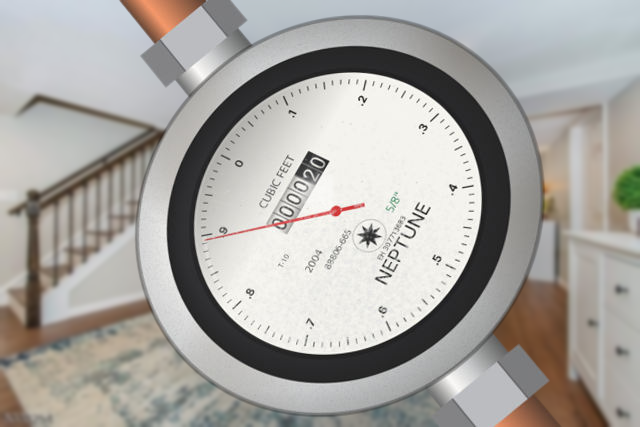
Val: 19.89 ft³
